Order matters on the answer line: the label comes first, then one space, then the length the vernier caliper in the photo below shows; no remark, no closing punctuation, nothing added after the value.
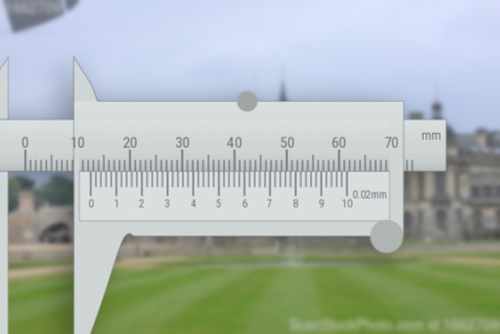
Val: 12.5 mm
